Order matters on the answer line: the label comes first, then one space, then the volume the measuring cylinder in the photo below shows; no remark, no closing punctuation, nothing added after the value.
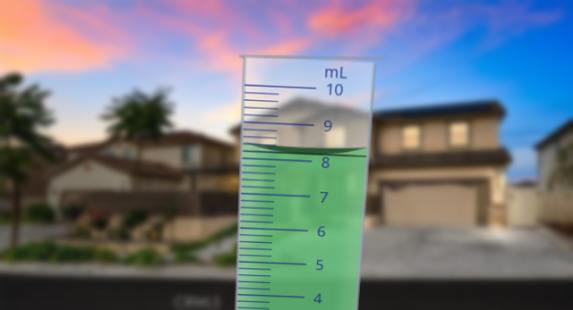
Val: 8.2 mL
